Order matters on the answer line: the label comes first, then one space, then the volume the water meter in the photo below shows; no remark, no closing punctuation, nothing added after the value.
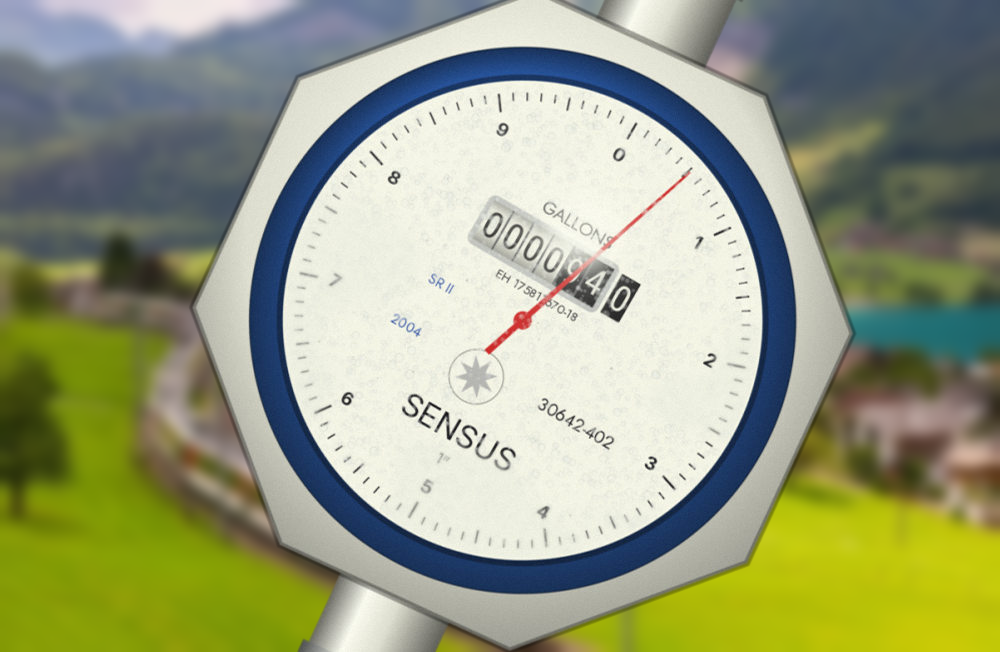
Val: 940.5 gal
